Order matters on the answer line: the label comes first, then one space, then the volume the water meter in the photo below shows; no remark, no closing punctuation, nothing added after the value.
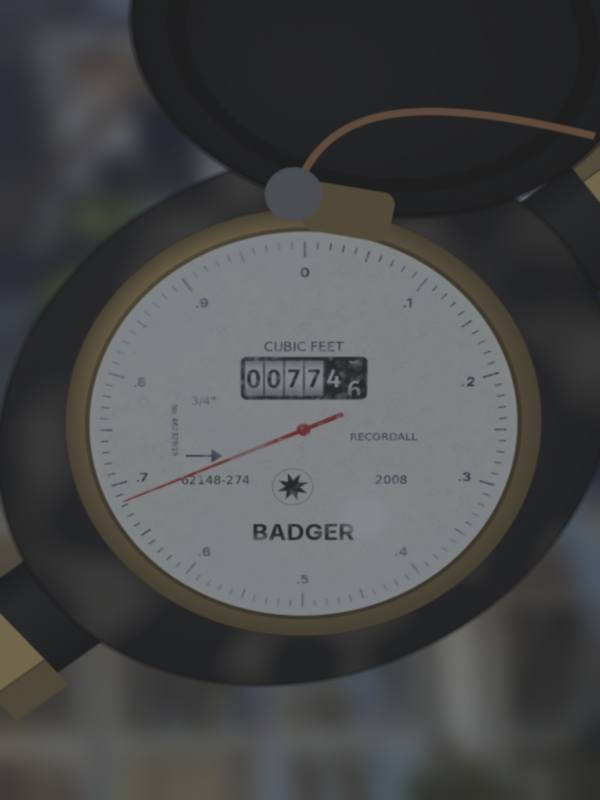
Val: 7745.68 ft³
